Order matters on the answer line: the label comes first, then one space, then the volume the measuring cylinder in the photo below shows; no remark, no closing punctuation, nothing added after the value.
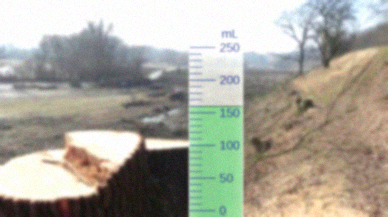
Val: 160 mL
